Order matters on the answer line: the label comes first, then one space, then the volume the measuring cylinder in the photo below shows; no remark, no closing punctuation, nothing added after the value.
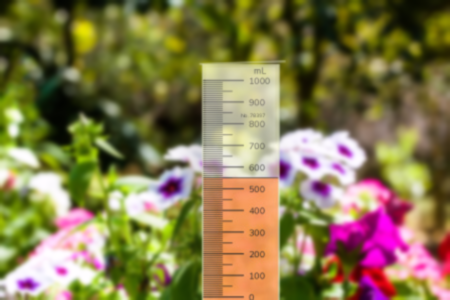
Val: 550 mL
